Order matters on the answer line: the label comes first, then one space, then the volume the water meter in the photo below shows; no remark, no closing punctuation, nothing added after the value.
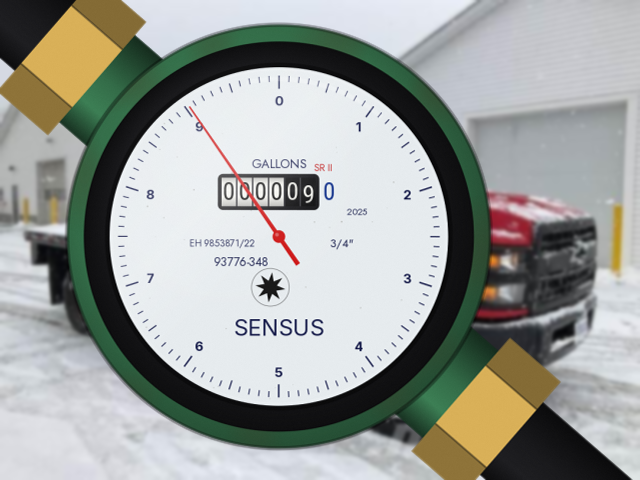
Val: 89.0 gal
